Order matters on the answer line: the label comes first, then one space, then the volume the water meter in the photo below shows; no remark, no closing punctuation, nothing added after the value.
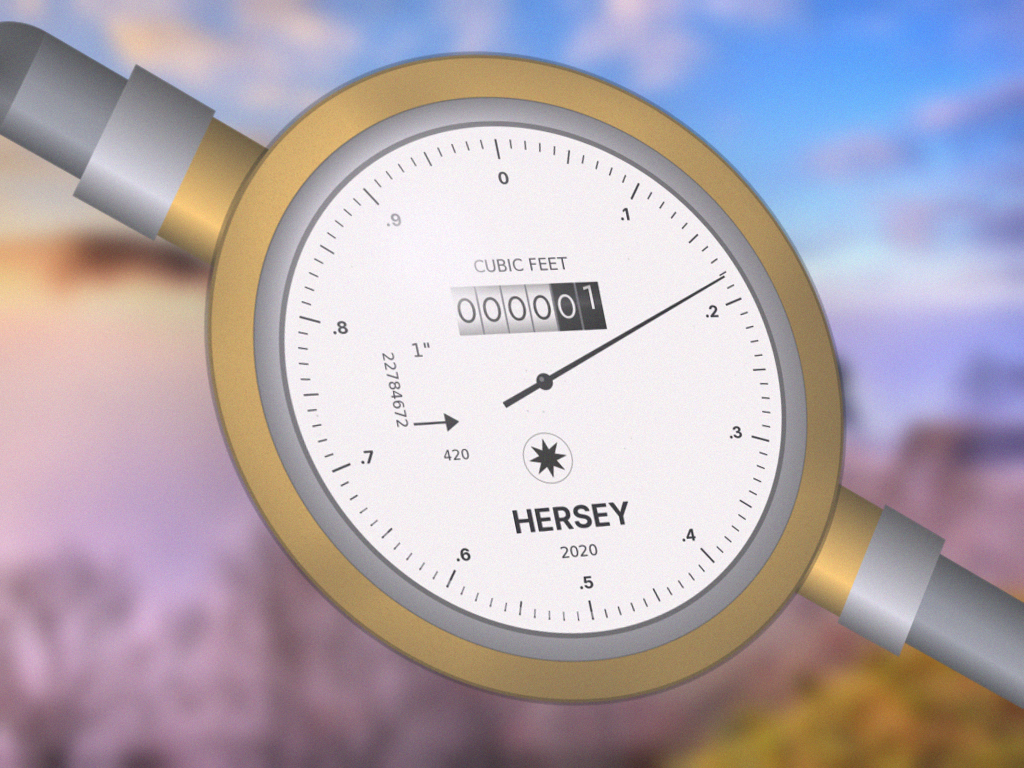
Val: 1.18 ft³
